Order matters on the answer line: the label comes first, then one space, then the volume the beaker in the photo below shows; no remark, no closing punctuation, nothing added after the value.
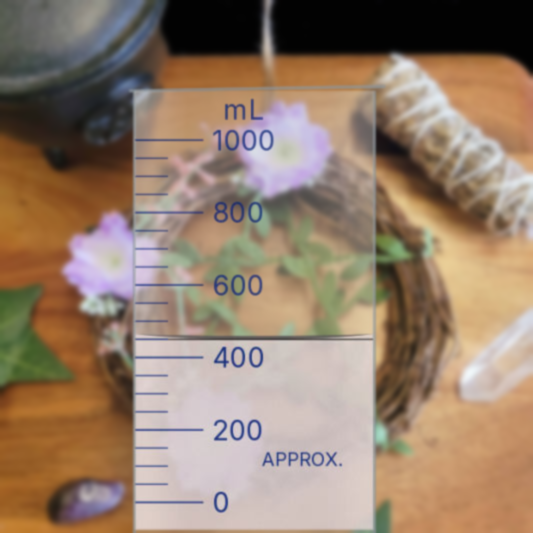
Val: 450 mL
